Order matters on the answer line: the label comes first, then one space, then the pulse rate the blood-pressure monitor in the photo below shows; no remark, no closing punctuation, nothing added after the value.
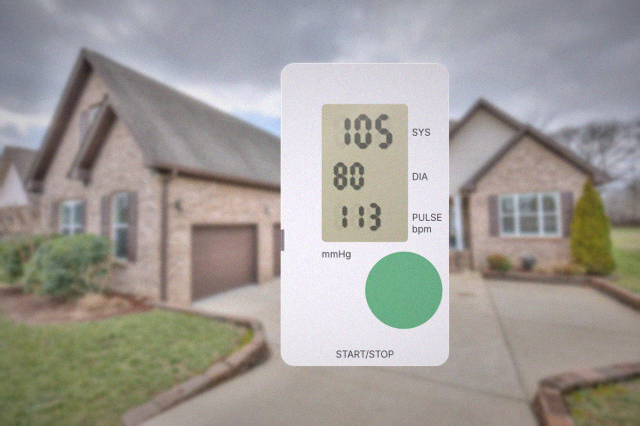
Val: 113 bpm
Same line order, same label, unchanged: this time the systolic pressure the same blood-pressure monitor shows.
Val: 105 mmHg
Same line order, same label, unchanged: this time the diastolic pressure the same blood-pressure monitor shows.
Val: 80 mmHg
